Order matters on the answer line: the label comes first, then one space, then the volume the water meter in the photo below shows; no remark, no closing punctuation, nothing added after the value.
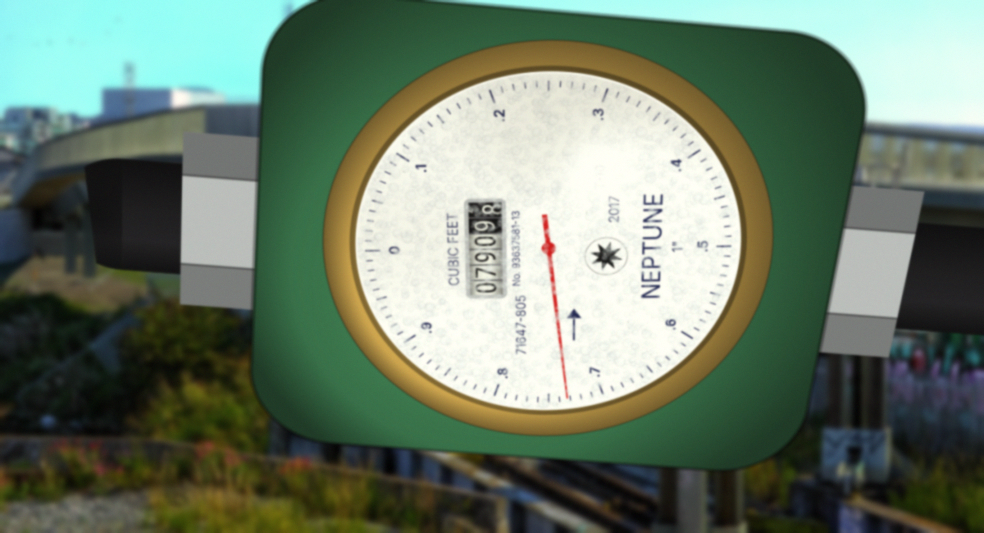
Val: 79097.73 ft³
